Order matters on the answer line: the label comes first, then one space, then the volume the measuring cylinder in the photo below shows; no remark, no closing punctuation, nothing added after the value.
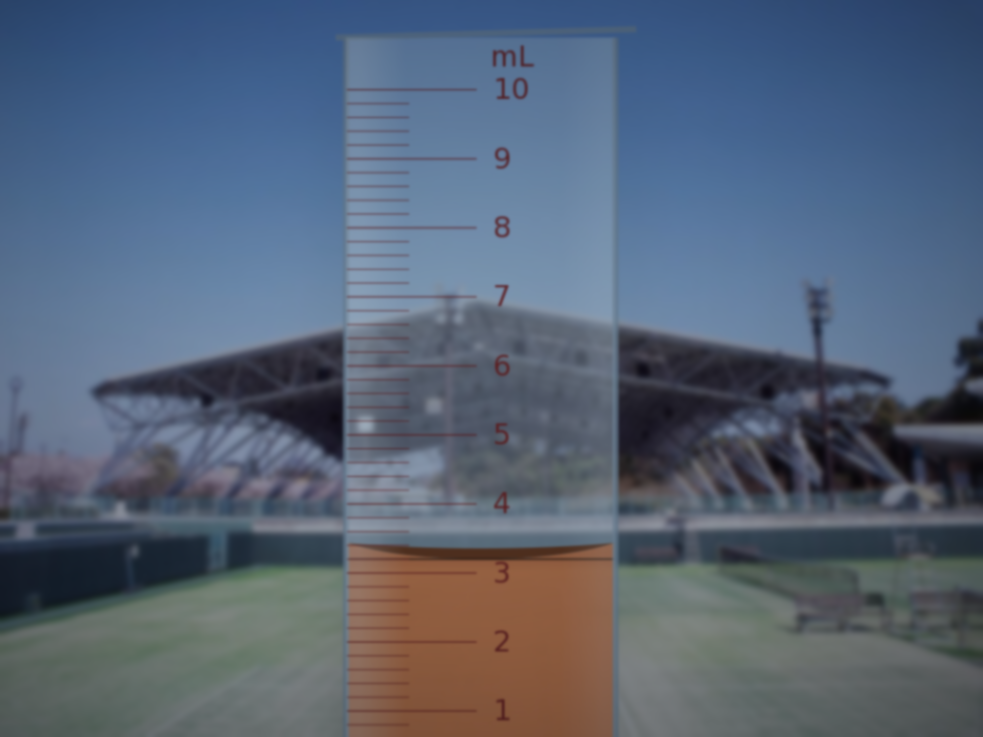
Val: 3.2 mL
